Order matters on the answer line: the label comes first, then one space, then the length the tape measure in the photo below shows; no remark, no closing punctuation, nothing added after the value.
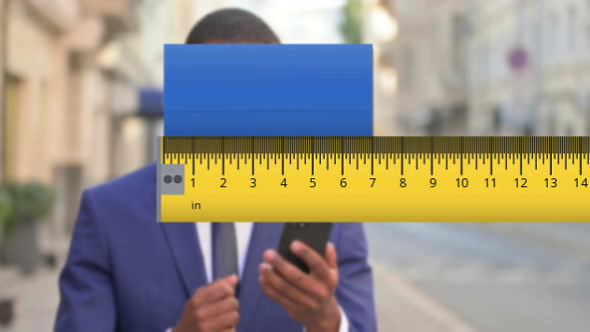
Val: 7 in
